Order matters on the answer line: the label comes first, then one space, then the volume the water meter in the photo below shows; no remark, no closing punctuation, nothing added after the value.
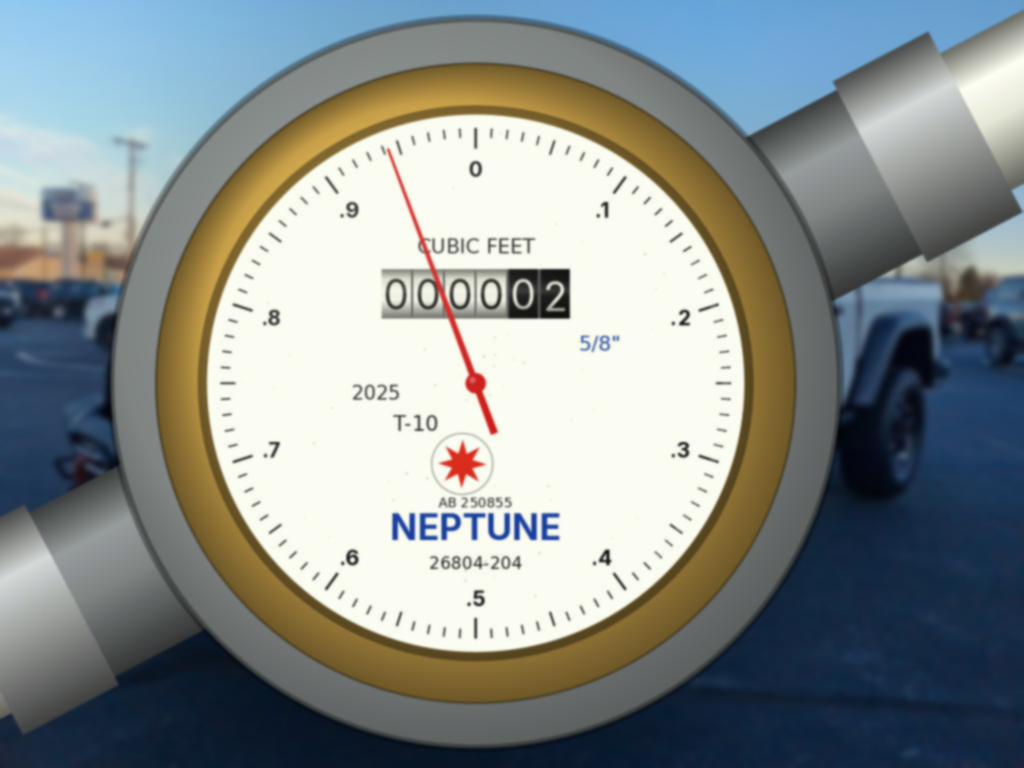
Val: 1.94 ft³
